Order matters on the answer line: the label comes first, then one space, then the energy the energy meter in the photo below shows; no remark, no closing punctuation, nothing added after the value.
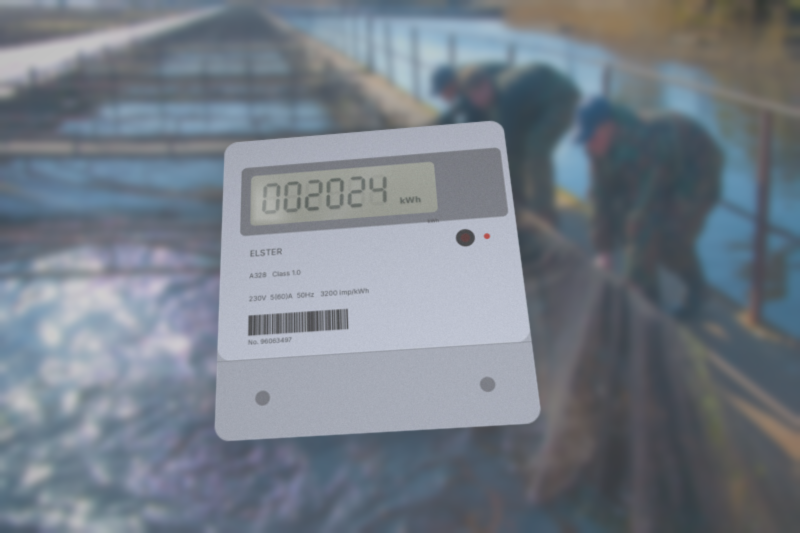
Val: 2024 kWh
